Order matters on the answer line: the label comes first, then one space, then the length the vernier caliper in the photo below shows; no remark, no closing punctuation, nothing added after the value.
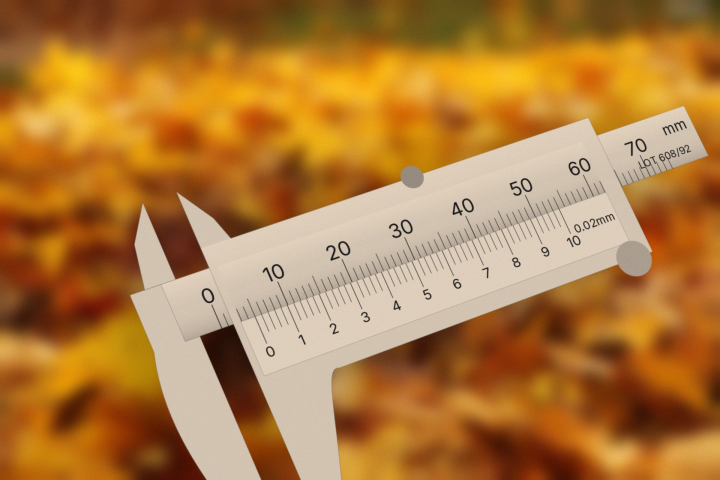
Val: 5.0 mm
